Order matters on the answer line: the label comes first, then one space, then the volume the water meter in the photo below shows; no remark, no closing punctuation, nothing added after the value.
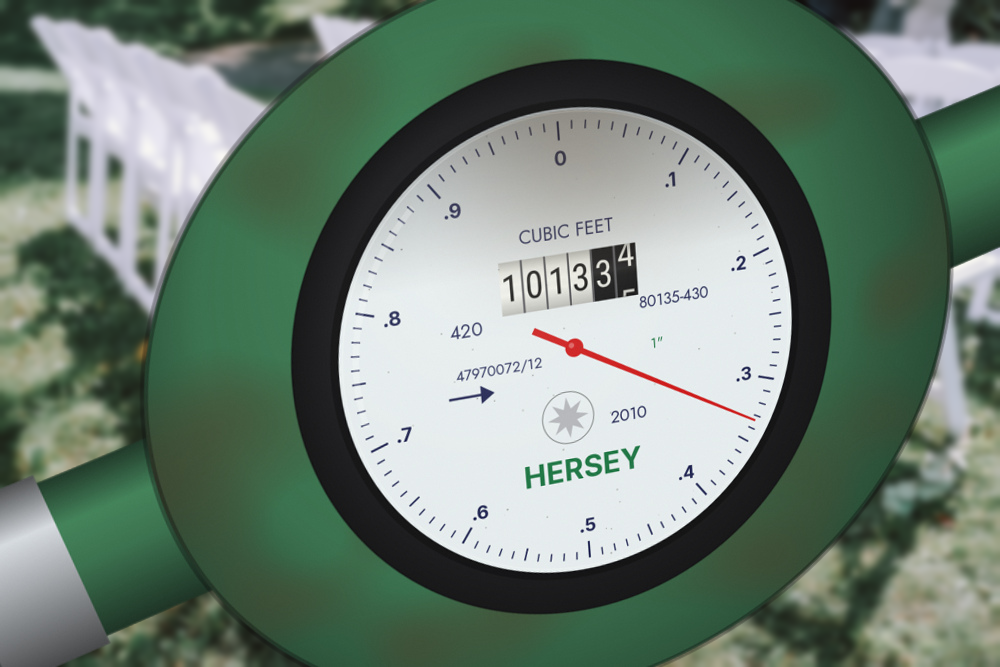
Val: 101334.33 ft³
